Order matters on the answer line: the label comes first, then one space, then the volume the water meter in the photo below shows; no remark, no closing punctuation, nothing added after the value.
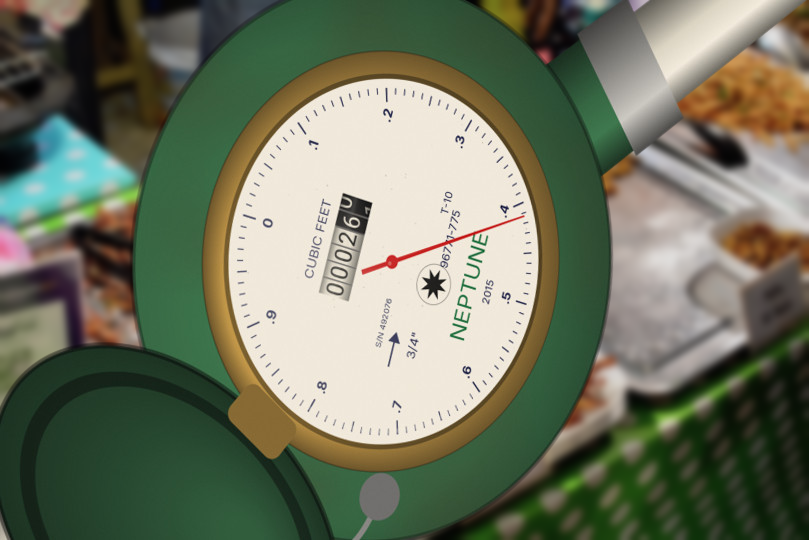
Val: 260.41 ft³
